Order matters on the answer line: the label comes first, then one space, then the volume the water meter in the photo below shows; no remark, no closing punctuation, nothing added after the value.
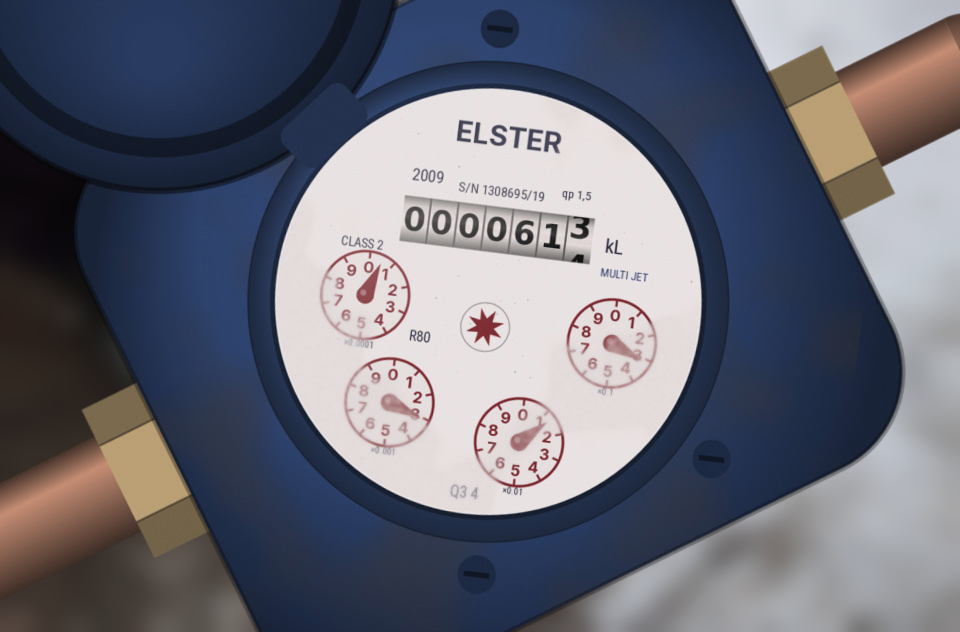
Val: 613.3130 kL
